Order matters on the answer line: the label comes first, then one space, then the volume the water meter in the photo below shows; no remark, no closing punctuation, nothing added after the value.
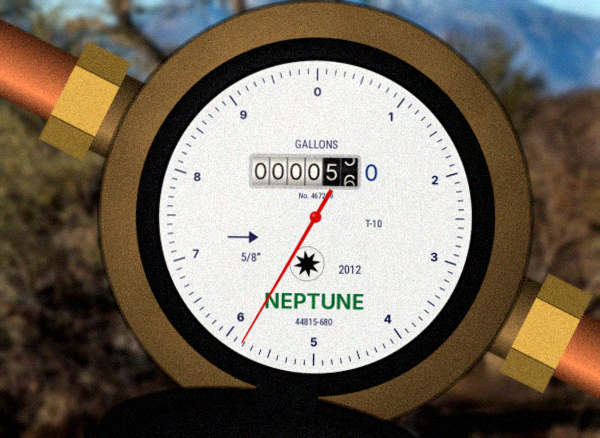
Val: 555.8 gal
